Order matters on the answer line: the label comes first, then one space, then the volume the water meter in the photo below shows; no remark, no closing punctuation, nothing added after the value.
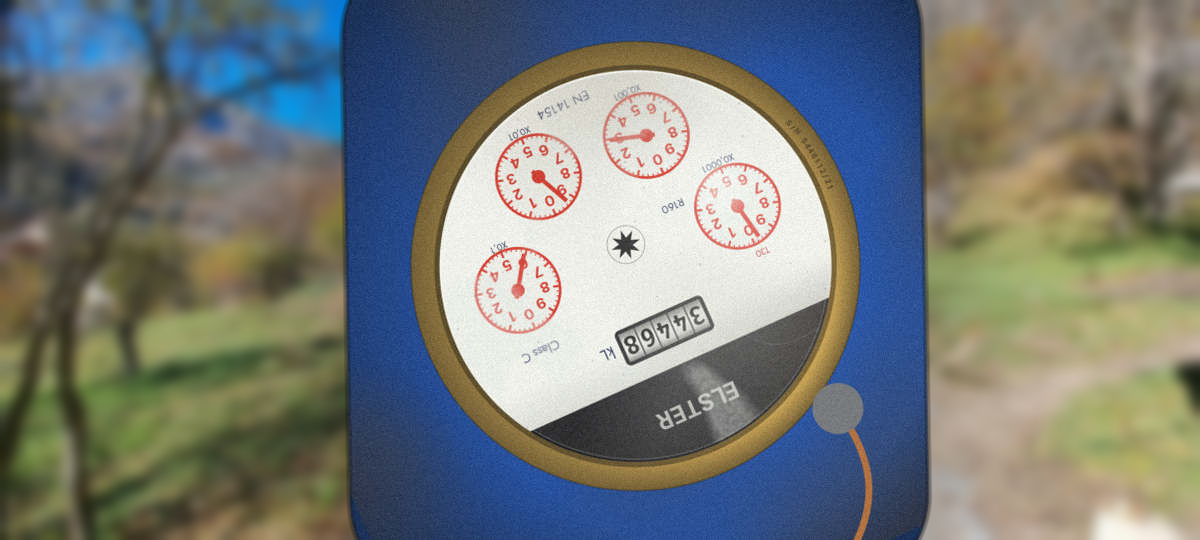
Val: 34468.5929 kL
